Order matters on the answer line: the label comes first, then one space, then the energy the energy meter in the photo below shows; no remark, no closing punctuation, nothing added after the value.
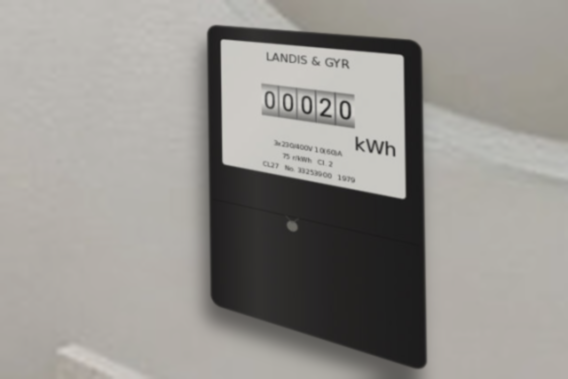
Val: 20 kWh
